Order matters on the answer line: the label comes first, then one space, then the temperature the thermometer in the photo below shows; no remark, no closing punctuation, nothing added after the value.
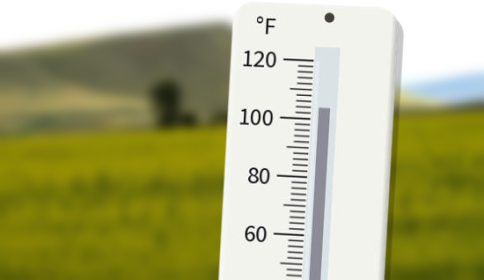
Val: 104 °F
